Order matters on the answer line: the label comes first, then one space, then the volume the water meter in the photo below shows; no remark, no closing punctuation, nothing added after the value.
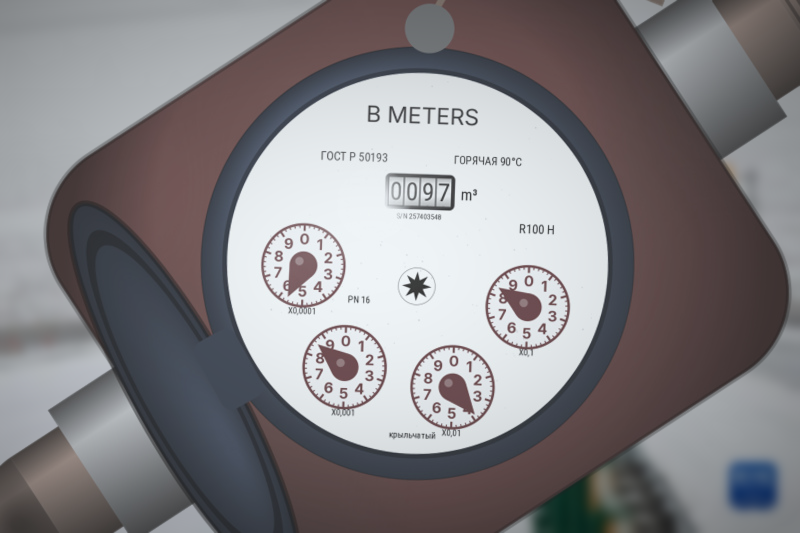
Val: 97.8385 m³
